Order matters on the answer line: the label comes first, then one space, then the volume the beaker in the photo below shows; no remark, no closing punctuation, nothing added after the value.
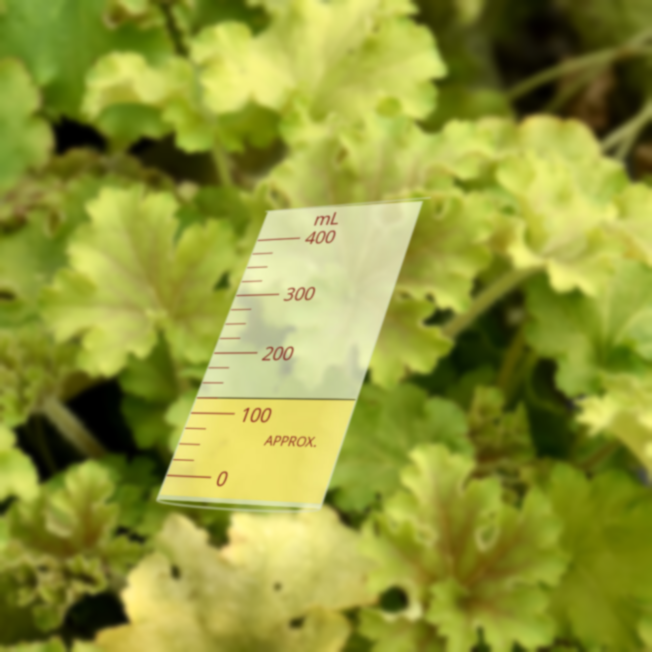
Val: 125 mL
